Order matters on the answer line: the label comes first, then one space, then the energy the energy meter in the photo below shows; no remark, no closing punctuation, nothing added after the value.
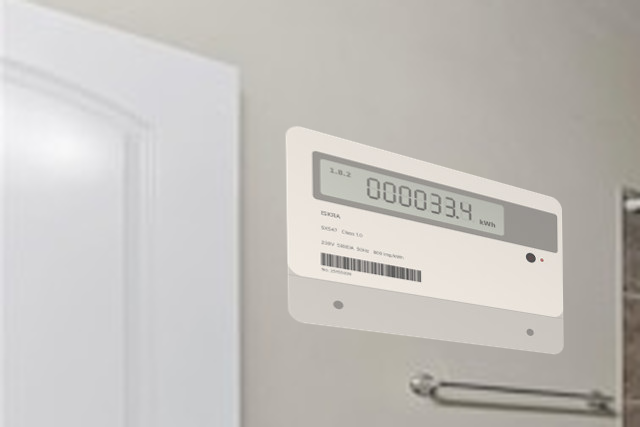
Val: 33.4 kWh
